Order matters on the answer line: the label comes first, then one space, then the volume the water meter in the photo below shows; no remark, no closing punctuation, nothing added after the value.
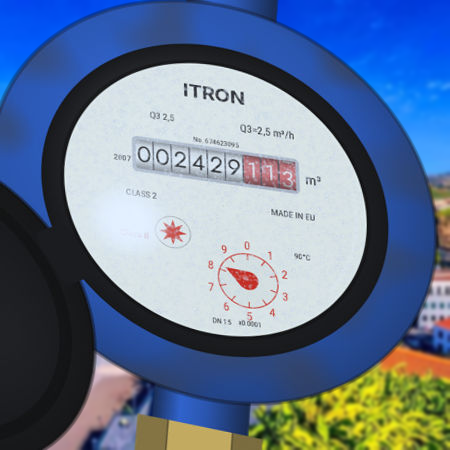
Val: 2429.1128 m³
